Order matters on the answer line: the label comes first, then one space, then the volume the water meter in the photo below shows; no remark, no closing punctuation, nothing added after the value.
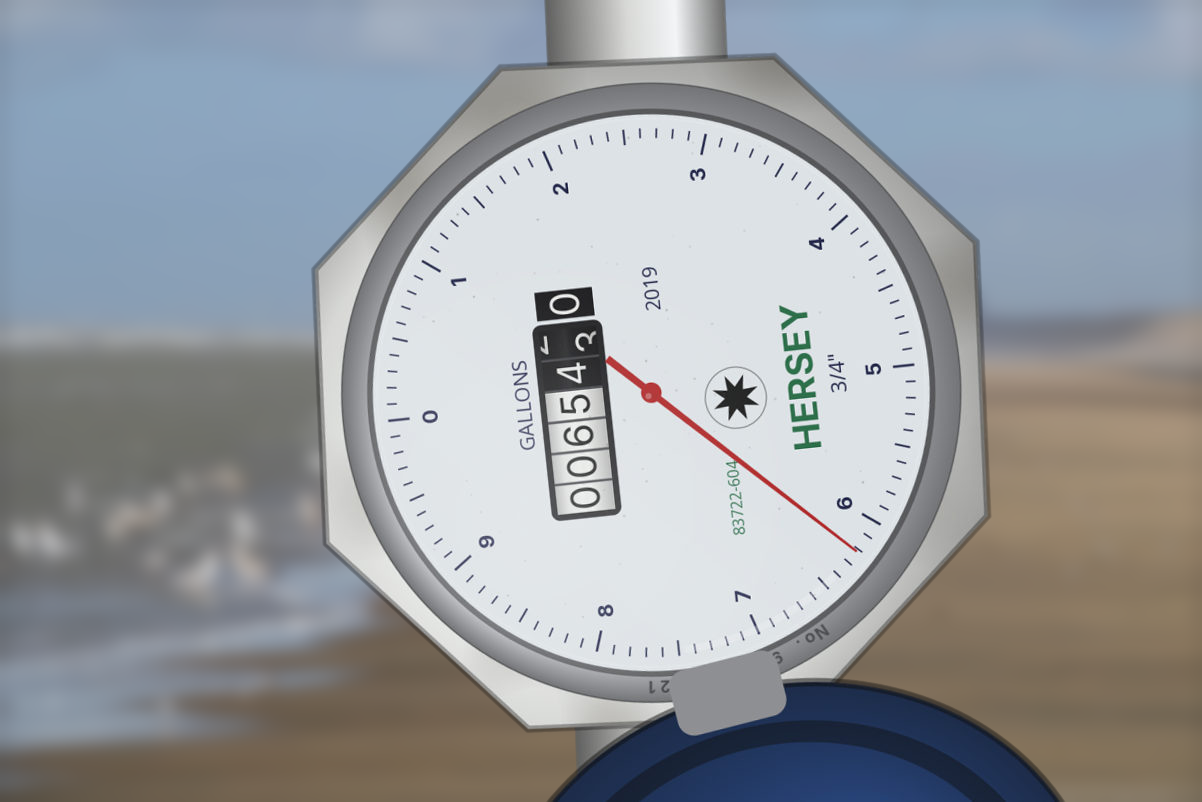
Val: 65426.2 gal
